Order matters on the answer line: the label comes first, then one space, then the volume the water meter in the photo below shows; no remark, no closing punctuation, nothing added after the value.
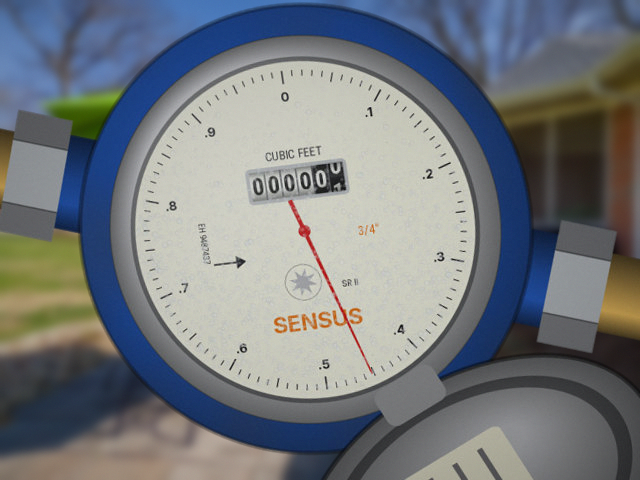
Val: 0.45 ft³
